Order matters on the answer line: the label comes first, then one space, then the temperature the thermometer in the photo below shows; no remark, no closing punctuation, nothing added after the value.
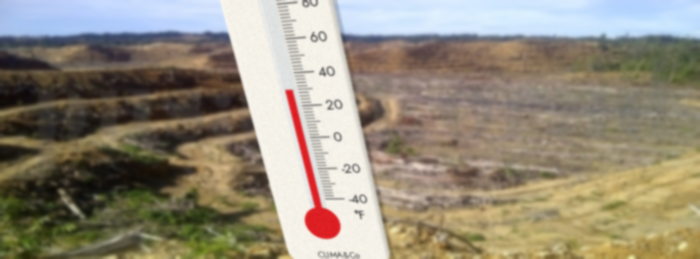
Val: 30 °F
